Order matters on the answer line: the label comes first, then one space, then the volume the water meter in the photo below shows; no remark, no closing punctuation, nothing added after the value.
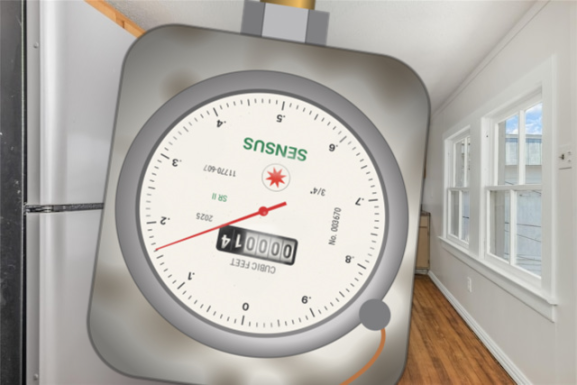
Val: 14.16 ft³
